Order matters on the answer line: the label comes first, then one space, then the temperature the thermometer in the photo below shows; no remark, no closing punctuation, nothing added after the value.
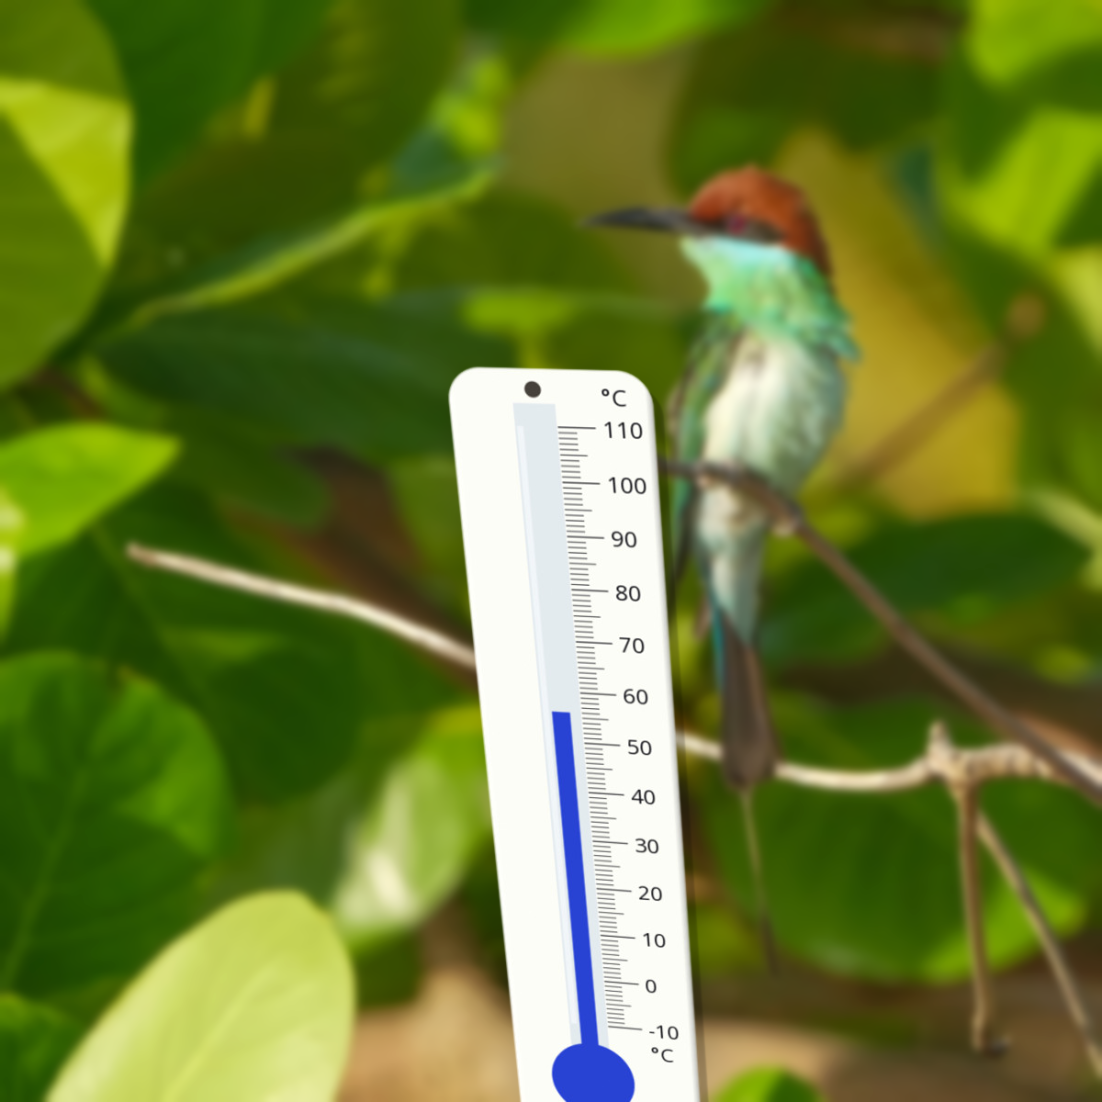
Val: 56 °C
